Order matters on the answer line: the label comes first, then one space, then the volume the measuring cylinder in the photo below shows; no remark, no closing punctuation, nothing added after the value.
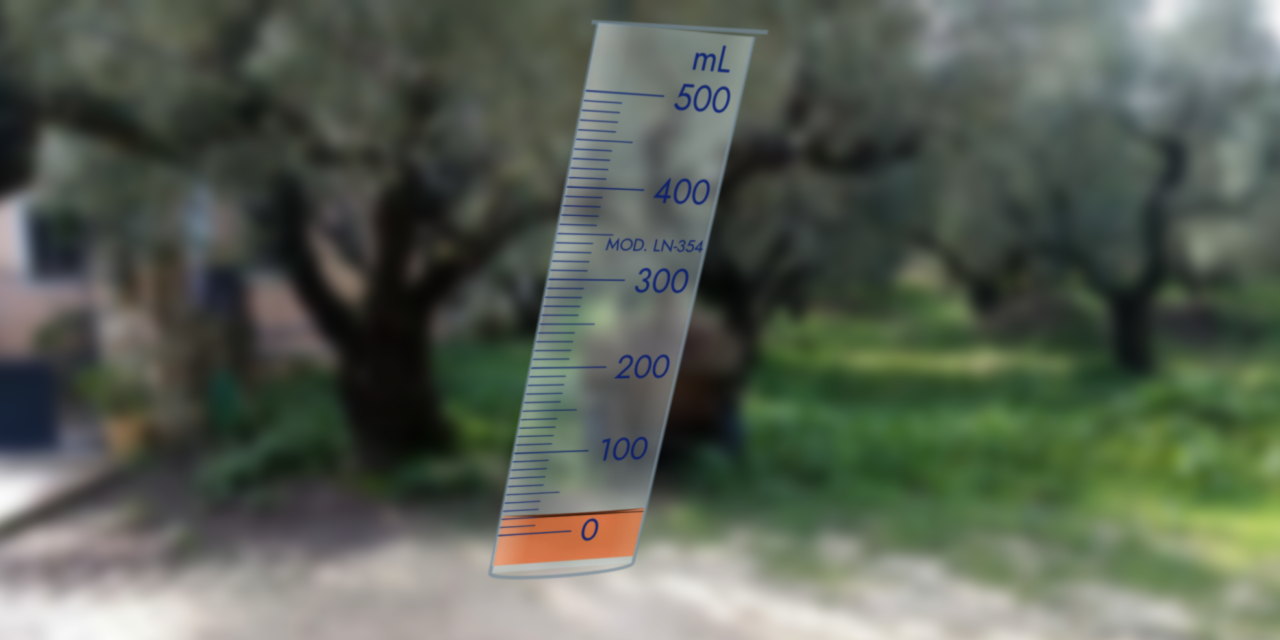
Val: 20 mL
